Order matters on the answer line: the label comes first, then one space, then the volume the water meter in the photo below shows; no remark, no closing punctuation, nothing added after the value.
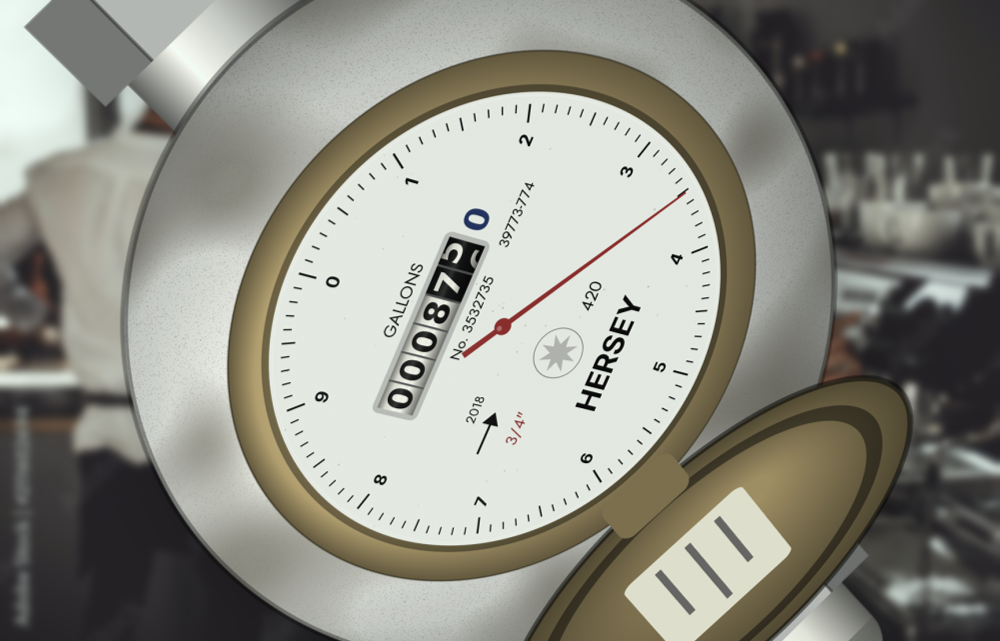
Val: 8753.5 gal
